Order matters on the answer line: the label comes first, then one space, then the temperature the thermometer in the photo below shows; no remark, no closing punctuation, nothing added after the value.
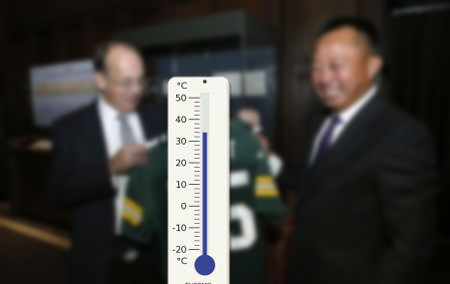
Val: 34 °C
